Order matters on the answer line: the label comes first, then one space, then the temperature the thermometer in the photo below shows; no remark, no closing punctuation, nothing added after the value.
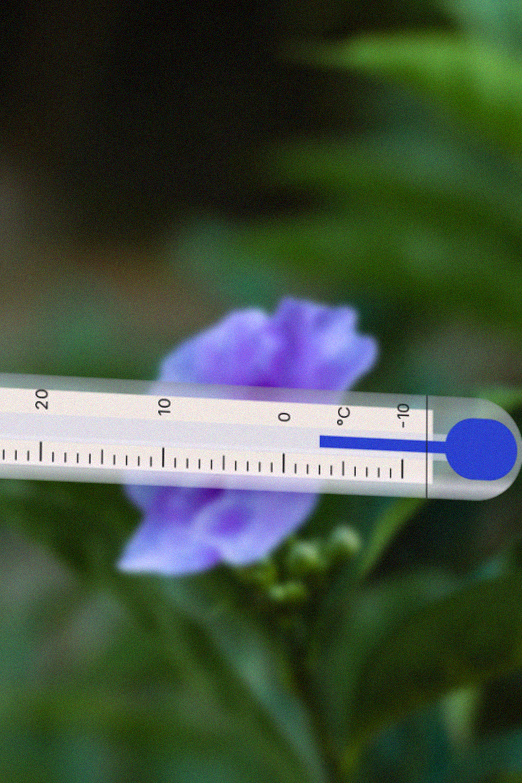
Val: -3 °C
